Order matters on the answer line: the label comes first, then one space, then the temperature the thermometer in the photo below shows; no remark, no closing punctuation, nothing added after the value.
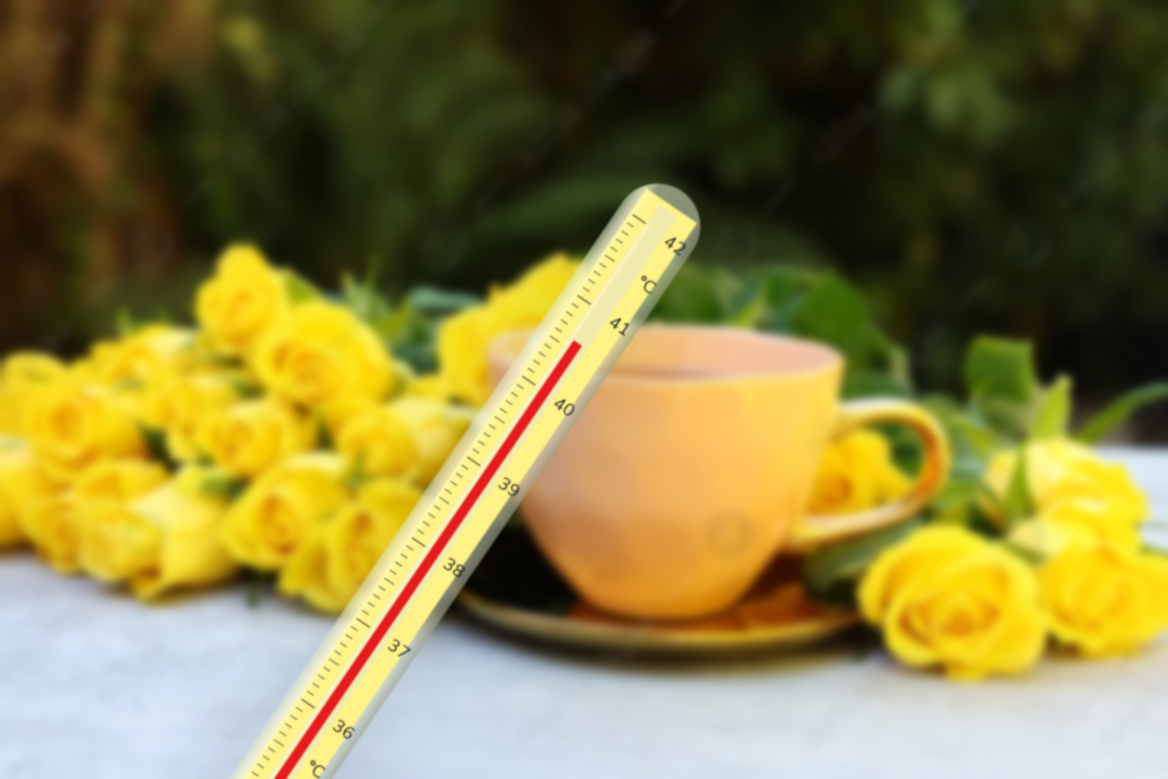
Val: 40.6 °C
